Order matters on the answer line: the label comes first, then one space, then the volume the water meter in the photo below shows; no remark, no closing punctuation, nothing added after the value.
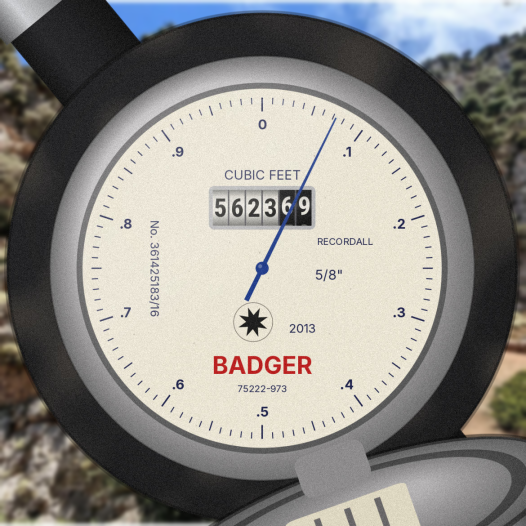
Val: 562369.07 ft³
